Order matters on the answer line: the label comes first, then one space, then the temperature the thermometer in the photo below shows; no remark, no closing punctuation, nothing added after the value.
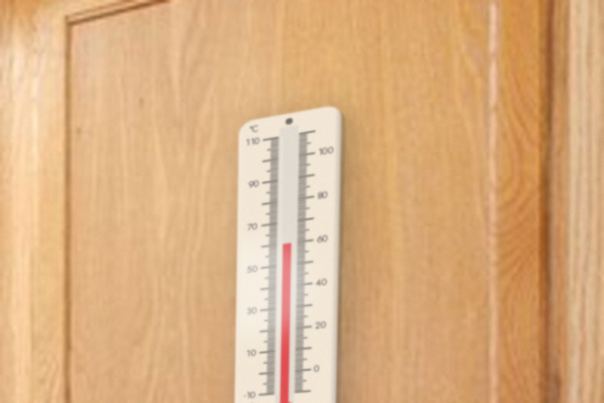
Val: 60 °C
